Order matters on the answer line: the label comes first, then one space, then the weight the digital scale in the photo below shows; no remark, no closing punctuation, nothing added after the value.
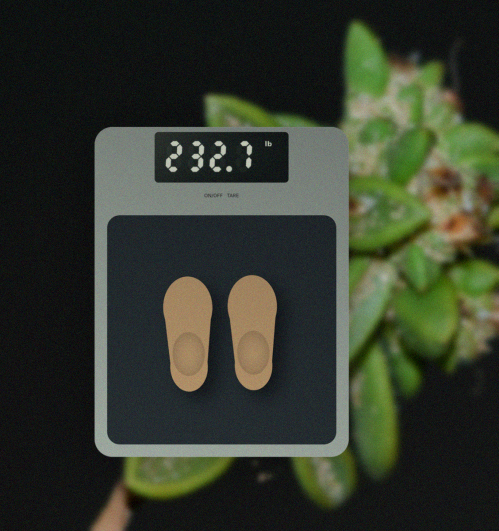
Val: 232.7 lb
